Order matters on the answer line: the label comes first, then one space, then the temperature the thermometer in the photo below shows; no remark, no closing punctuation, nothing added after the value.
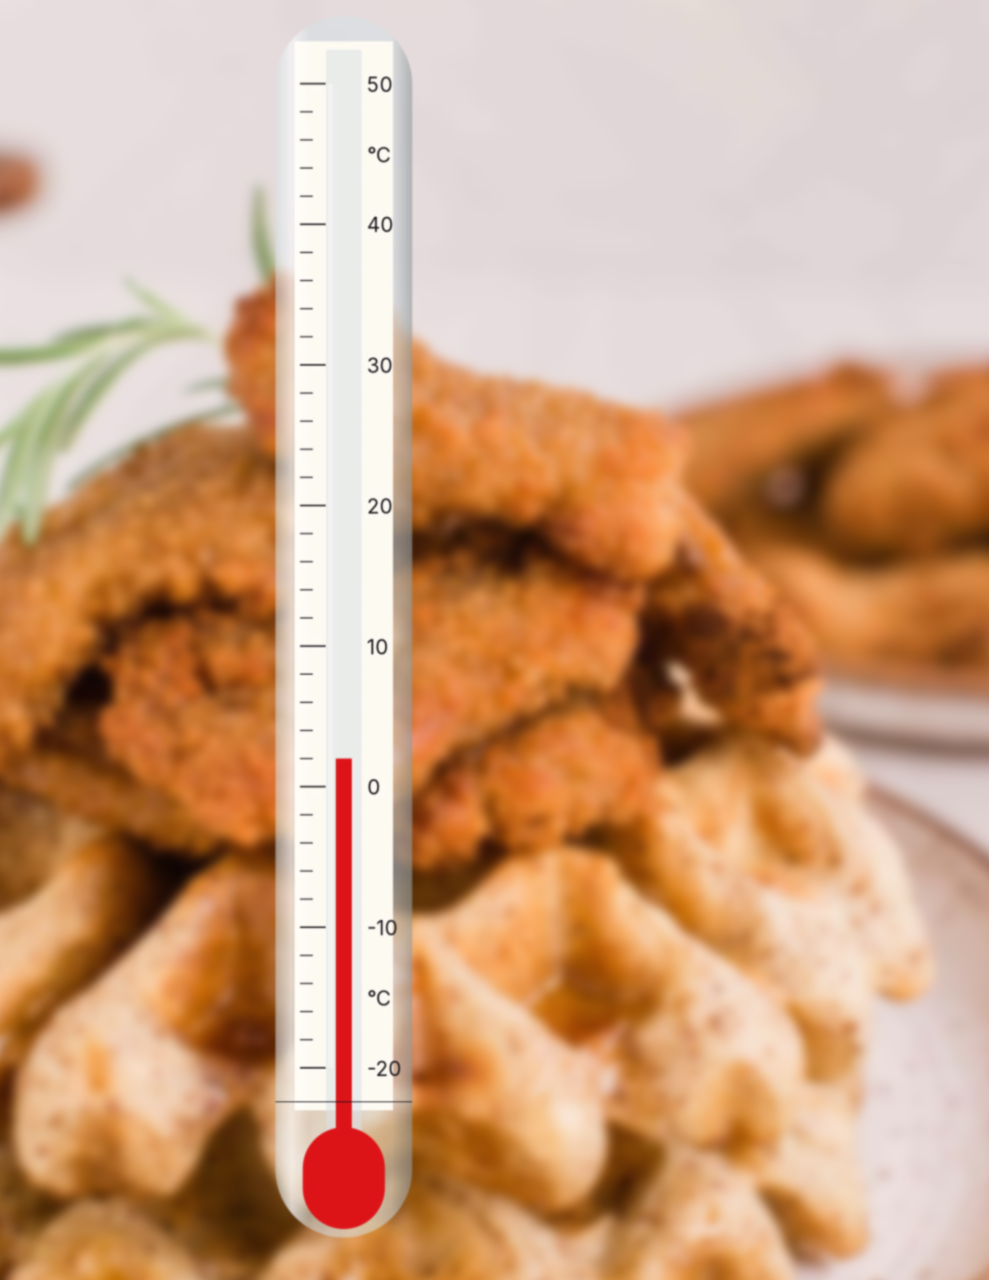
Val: 2 °C
